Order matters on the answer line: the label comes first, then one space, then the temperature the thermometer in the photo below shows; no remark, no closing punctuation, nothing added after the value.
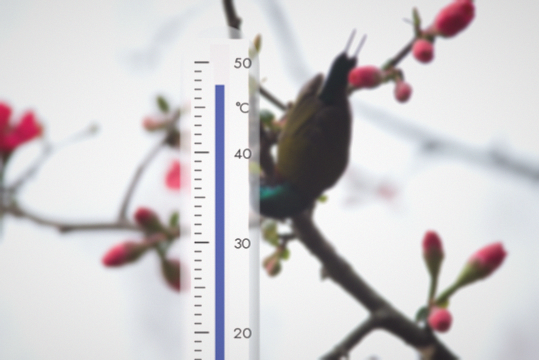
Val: 47.5 °C
